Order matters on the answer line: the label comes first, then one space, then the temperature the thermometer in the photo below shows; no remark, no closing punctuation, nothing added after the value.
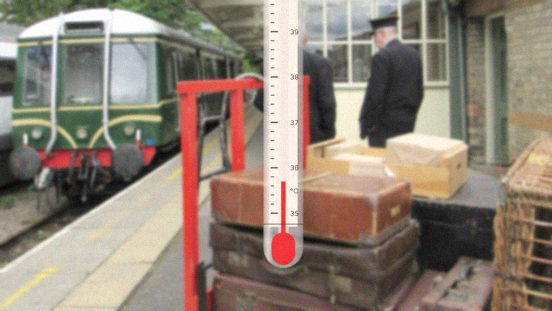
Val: 35.7 °C
